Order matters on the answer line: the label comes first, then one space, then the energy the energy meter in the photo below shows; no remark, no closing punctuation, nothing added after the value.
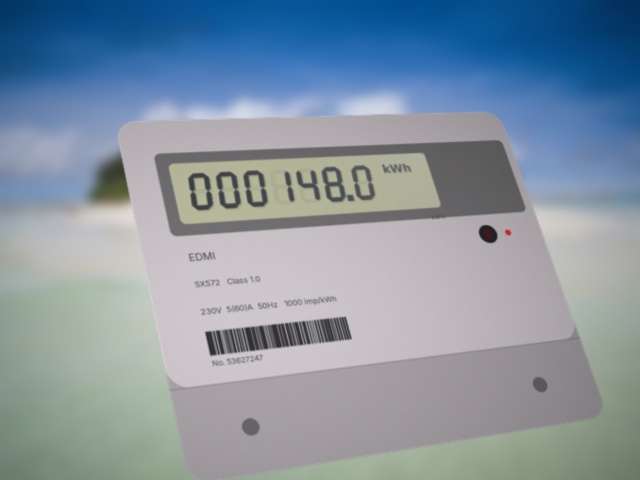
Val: 148.0 kWh
